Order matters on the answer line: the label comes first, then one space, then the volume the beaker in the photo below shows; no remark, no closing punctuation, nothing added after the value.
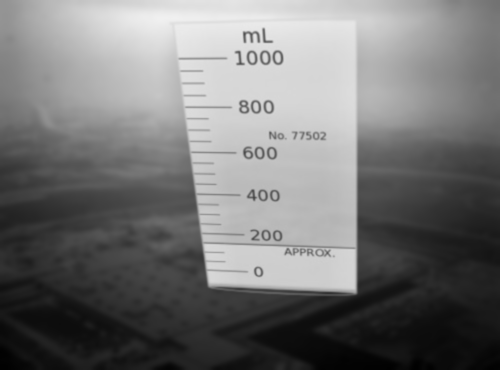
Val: 150 mL
